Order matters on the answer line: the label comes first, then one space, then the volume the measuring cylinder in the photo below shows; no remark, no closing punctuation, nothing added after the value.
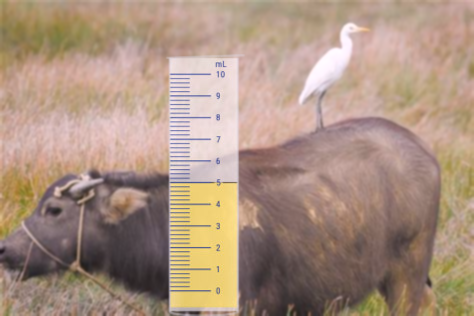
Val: 5 mL
